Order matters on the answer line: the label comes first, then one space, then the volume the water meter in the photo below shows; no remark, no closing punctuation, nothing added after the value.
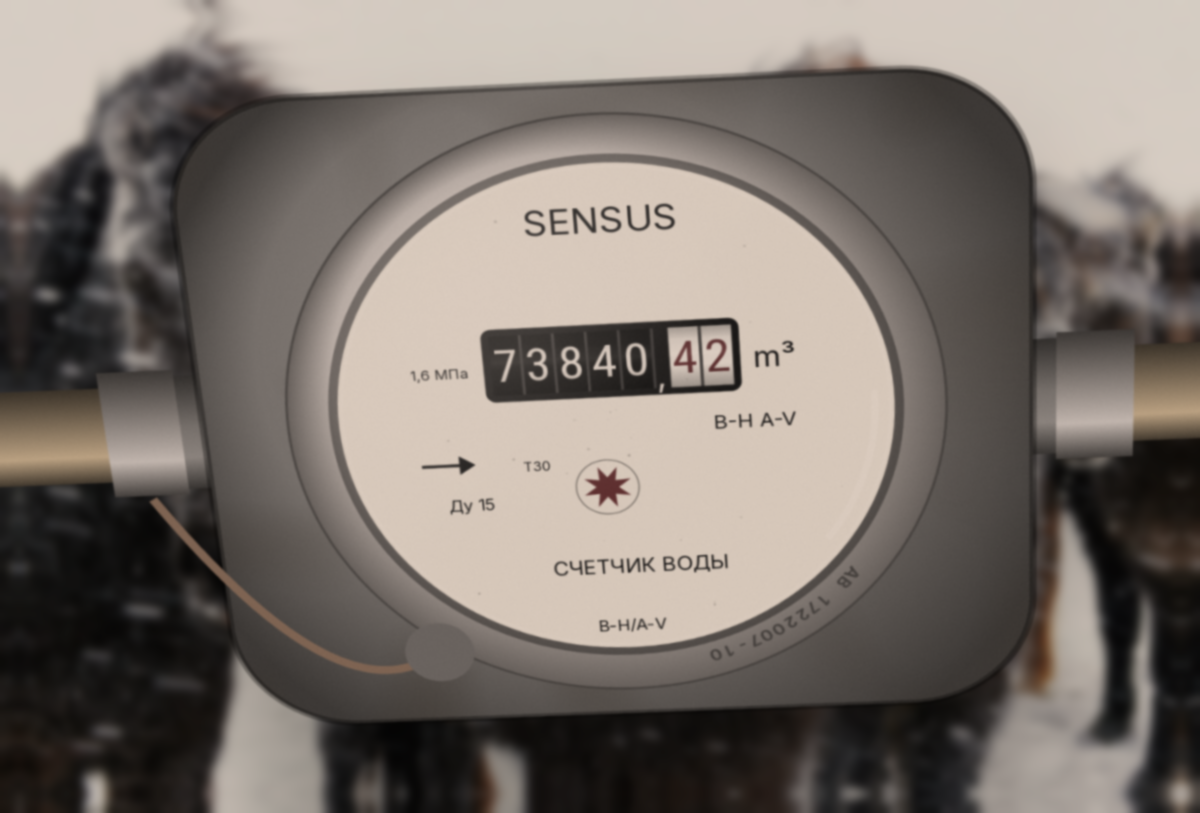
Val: 73840.42 m³
